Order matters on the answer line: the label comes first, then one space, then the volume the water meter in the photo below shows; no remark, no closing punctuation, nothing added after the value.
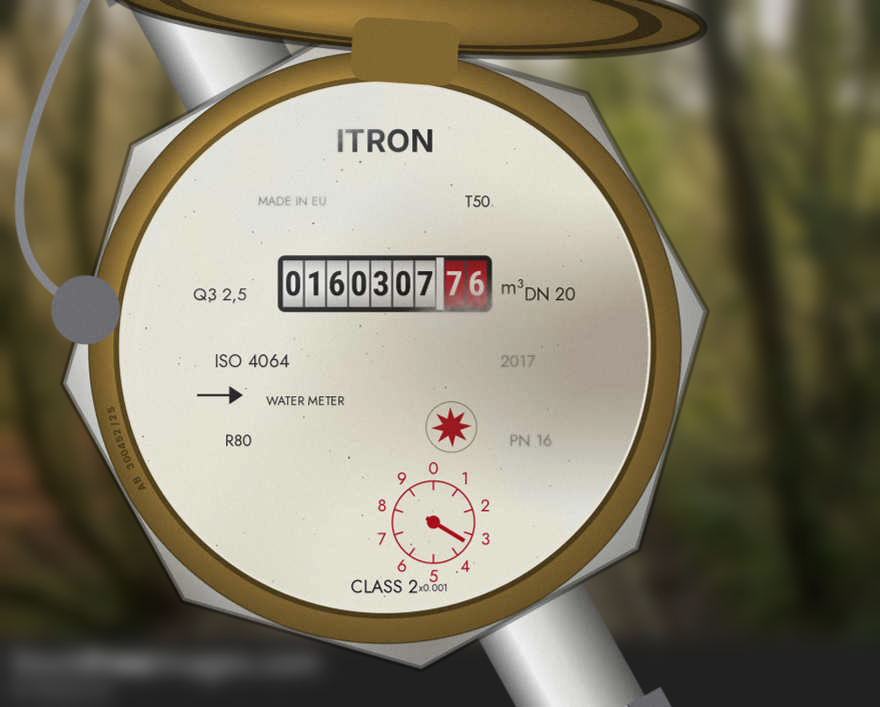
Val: 160307.763 m³
